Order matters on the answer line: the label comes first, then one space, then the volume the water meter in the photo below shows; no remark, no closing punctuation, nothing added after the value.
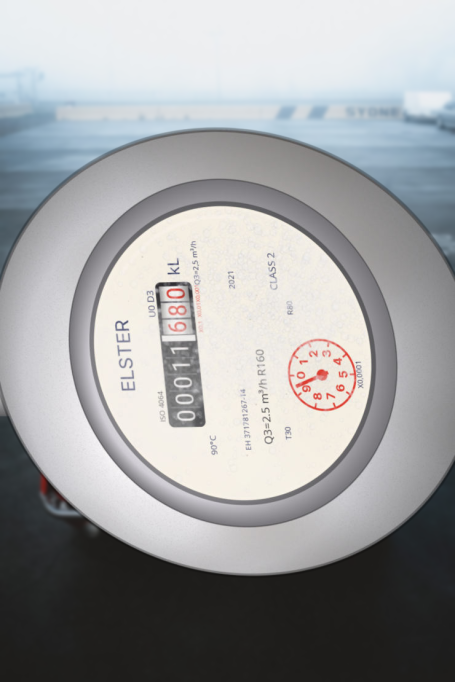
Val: 11.6799 kL
